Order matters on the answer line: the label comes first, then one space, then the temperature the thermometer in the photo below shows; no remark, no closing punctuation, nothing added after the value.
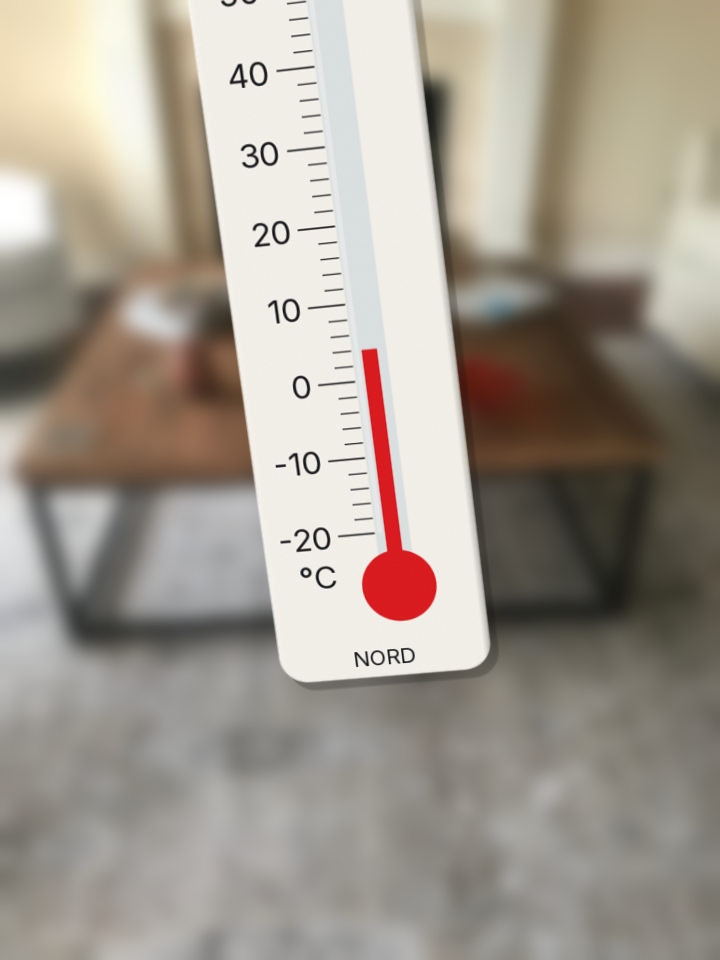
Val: 4 °C
